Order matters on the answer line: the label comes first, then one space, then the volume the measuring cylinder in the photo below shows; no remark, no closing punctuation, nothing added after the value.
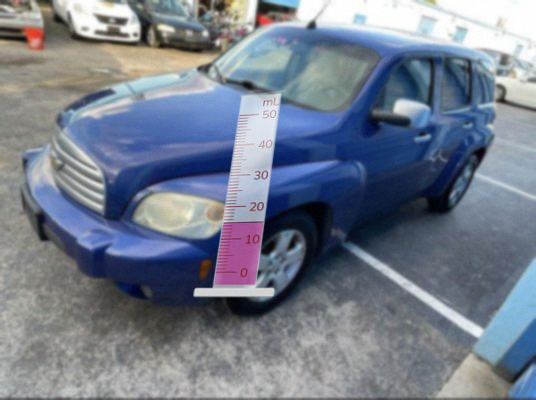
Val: 15 mL
